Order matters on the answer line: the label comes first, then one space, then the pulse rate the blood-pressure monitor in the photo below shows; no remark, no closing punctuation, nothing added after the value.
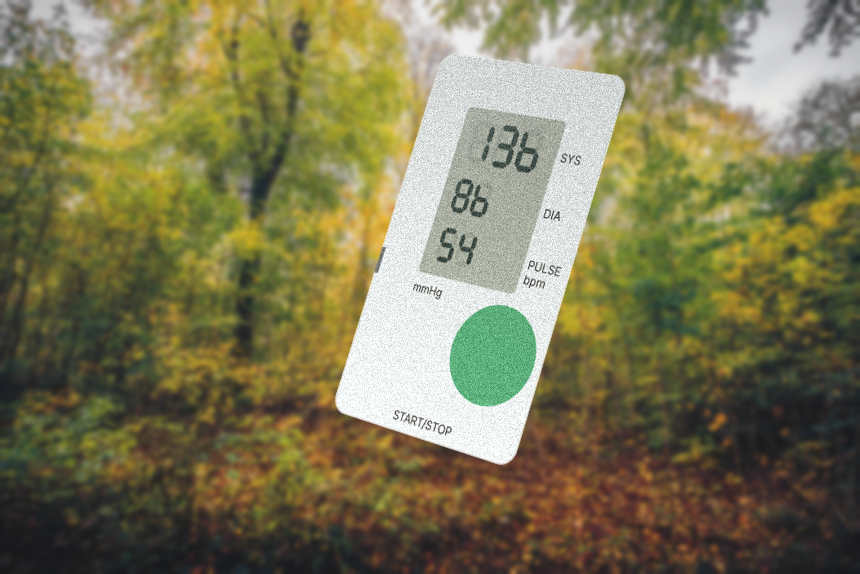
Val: 54 bpm
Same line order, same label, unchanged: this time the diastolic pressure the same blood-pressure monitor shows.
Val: 86 mmHg
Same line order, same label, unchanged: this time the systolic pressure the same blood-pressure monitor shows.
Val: 136 mmHg
